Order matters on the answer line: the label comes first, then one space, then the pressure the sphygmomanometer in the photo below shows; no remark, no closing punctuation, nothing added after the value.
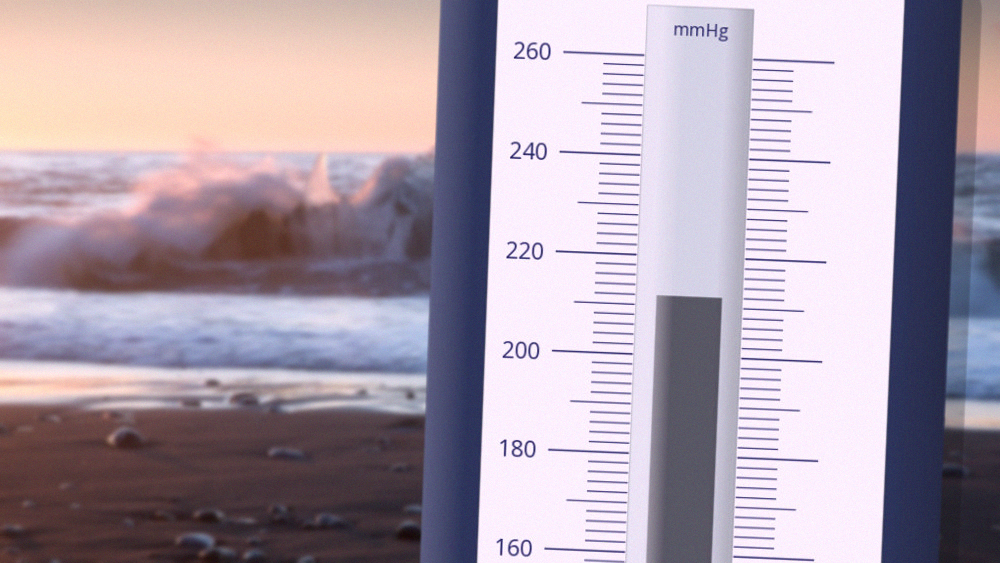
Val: 212 mmHg
